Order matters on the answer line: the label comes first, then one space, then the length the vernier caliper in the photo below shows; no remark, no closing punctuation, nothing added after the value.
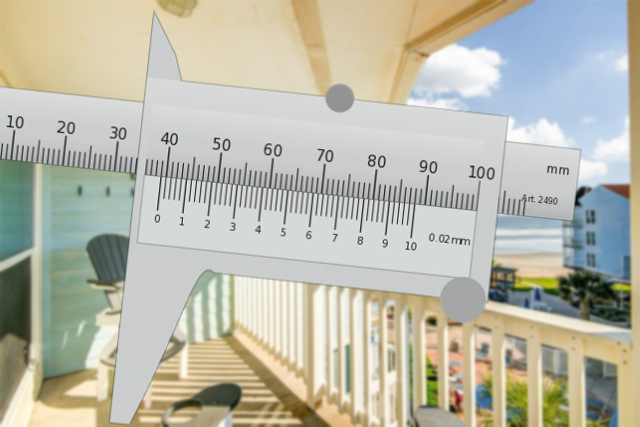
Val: 39.0 mm
